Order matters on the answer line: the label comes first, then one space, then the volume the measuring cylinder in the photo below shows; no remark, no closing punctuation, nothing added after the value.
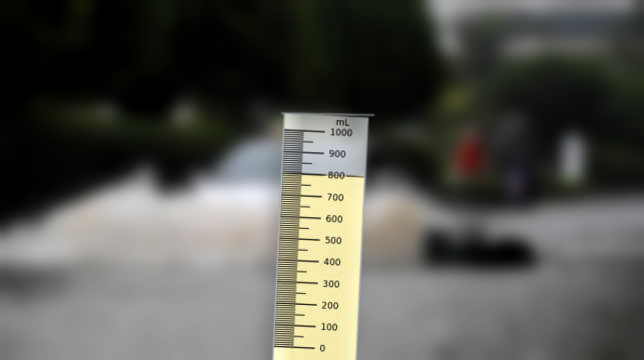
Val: 800 mL
